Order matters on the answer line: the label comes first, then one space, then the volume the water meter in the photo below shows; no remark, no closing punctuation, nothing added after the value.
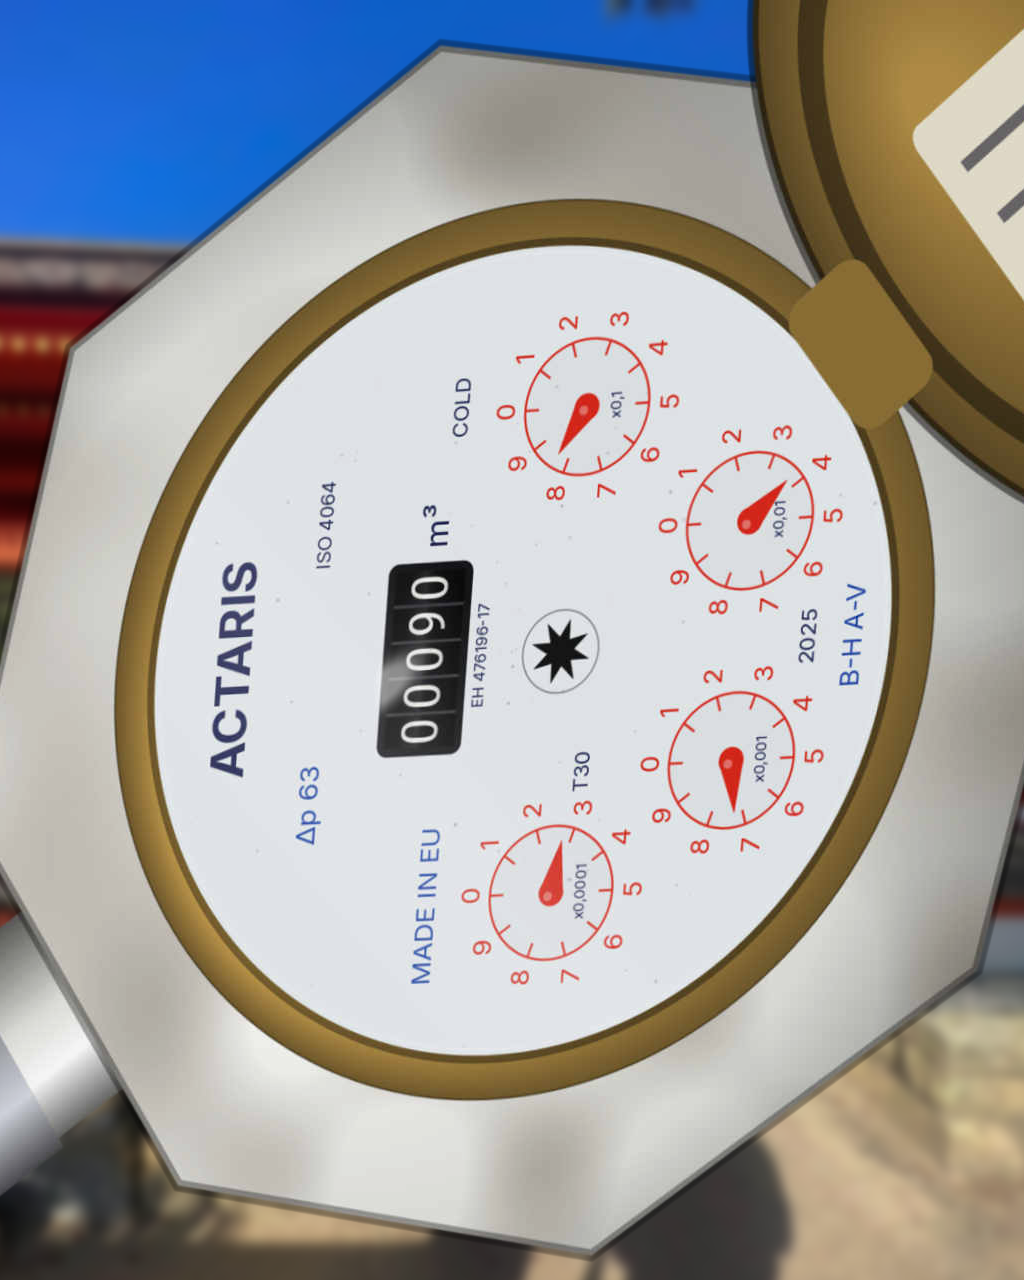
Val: 90.8372 m³
